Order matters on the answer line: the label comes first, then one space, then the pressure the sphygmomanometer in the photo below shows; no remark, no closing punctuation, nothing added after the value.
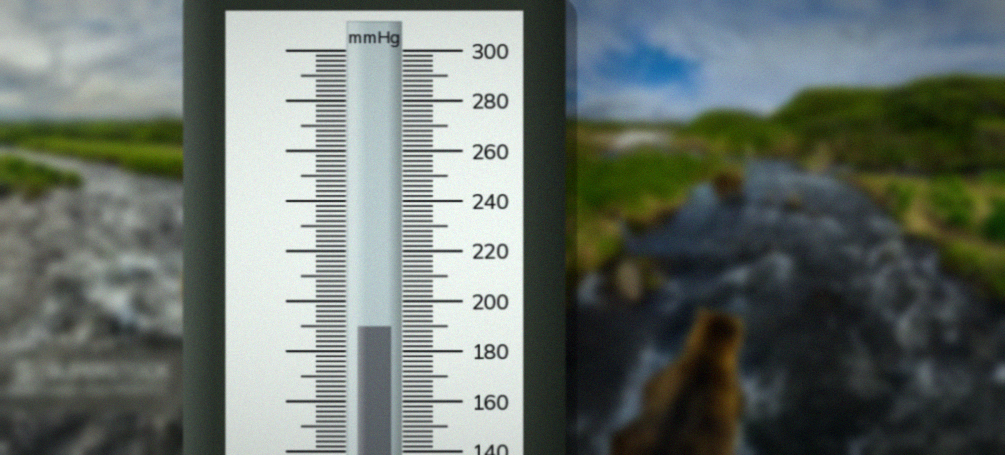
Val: 190 mmHg
